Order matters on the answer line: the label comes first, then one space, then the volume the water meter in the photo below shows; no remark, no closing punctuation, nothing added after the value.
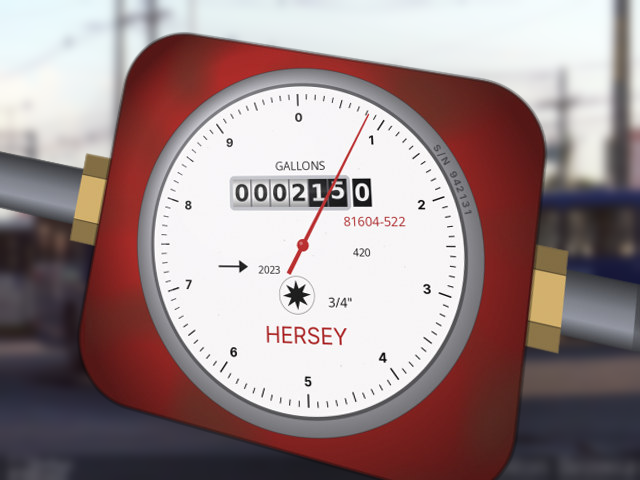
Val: 2150.8 gal
